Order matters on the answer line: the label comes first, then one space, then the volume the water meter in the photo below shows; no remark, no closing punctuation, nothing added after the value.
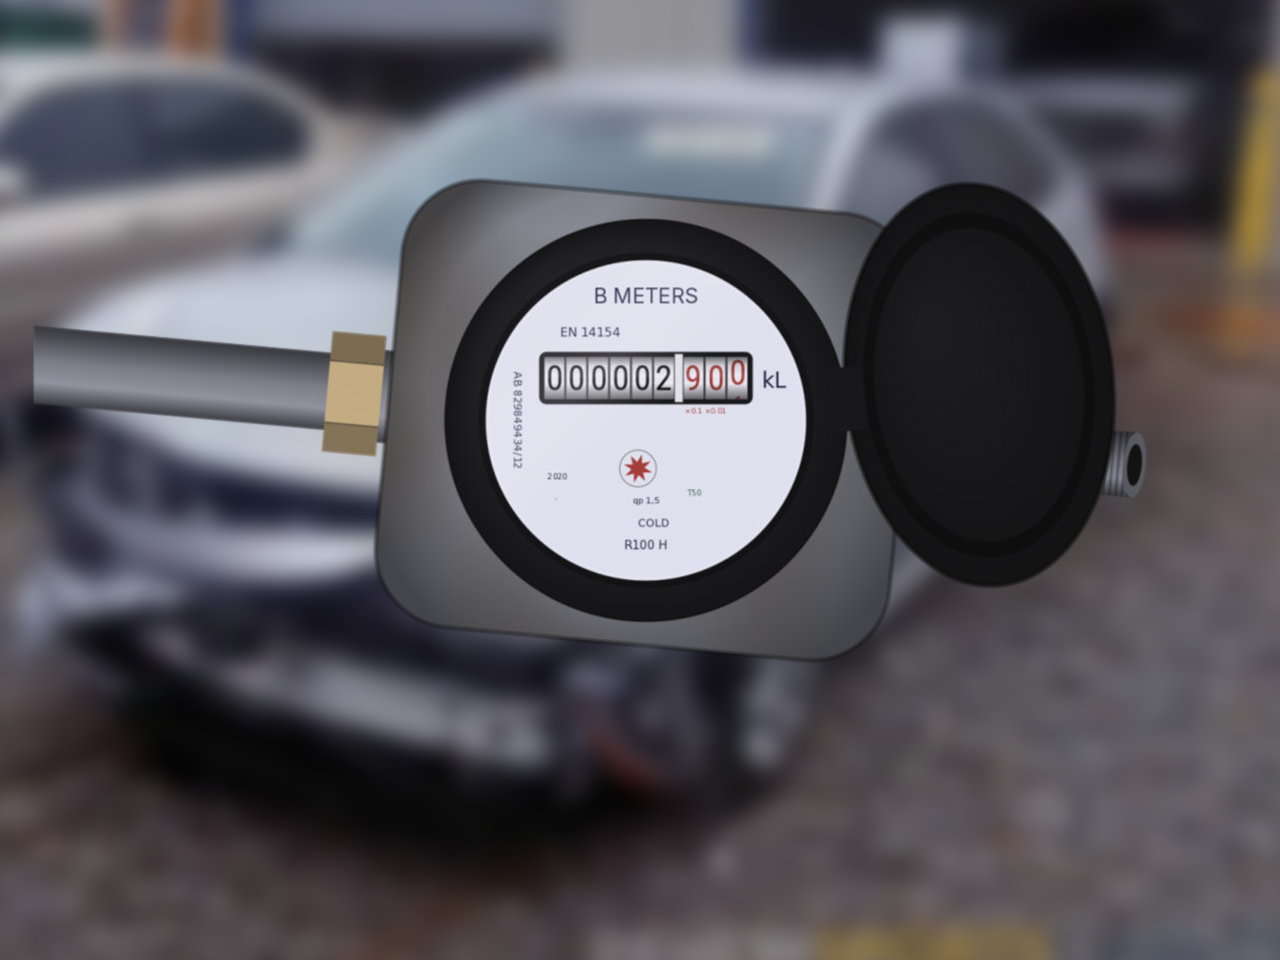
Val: 2.900 kL
